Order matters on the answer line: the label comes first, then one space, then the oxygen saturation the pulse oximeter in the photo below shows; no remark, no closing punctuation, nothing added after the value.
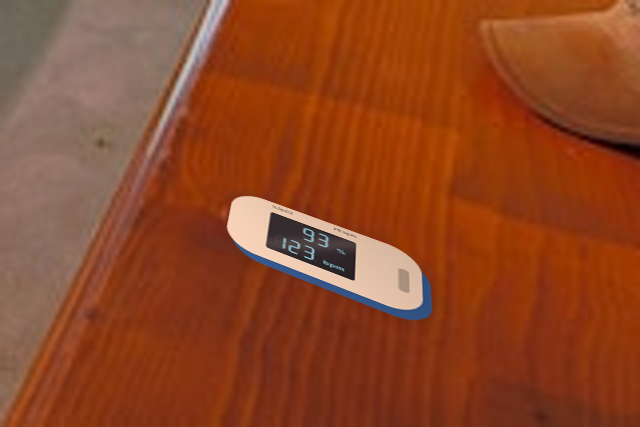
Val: 93 %
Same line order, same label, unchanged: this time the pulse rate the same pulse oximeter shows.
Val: 123 bpm
